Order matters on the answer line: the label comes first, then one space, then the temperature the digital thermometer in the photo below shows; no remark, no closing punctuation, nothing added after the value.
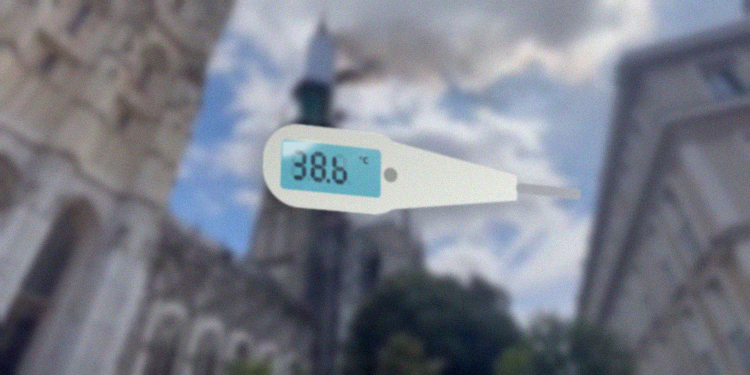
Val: 38.6 °C
